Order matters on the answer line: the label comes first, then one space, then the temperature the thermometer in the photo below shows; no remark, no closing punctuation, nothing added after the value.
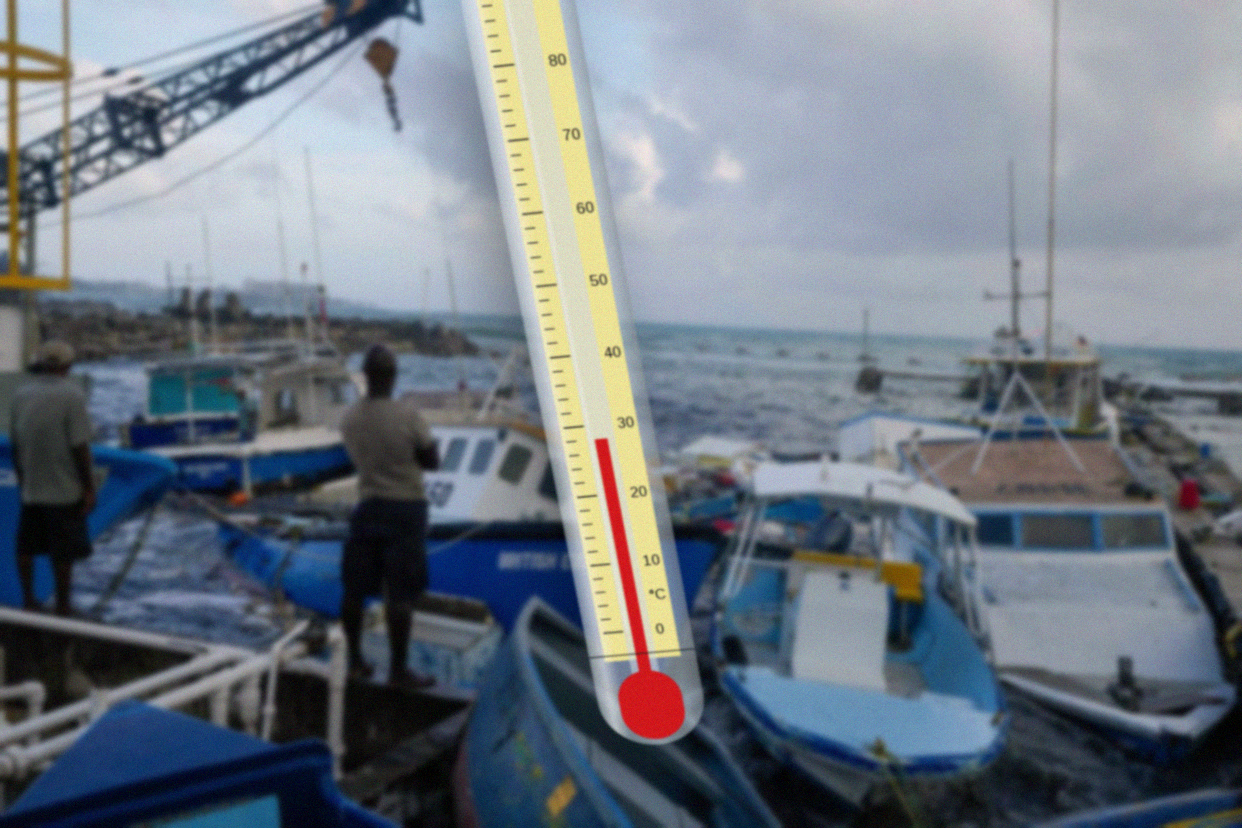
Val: 28 °C
